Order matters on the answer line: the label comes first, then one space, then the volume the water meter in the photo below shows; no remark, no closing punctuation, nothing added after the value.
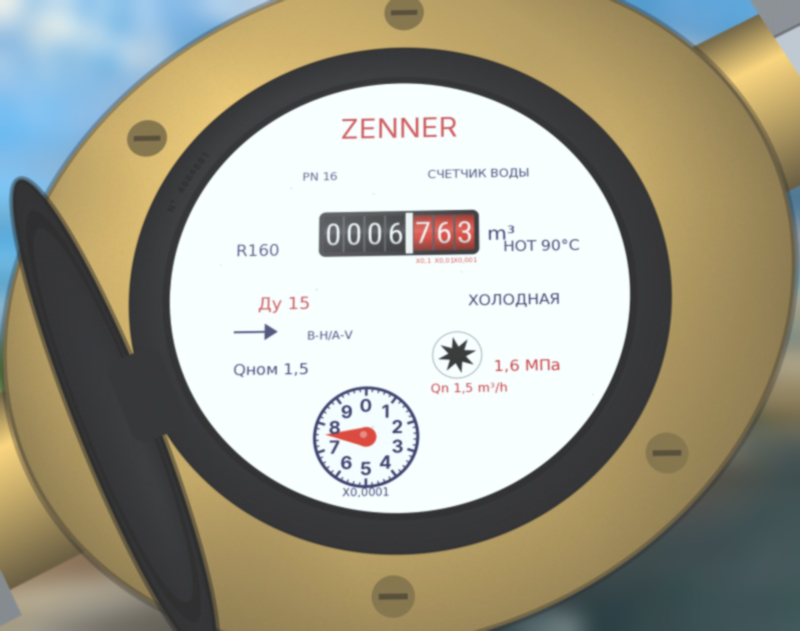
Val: 6.7637 m³
